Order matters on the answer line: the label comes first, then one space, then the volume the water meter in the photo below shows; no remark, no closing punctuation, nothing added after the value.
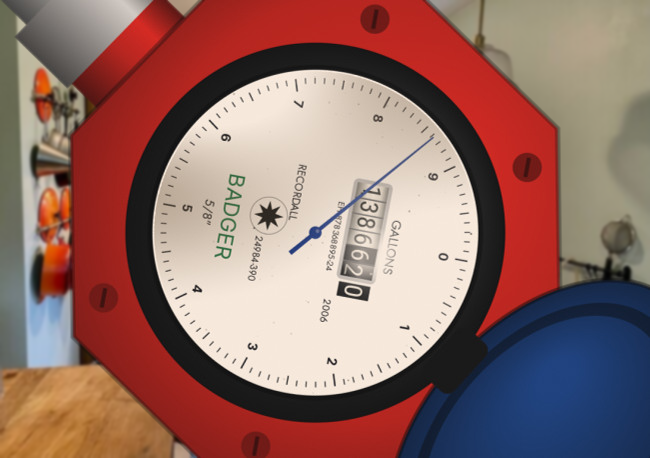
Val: 1386618.6 gal
